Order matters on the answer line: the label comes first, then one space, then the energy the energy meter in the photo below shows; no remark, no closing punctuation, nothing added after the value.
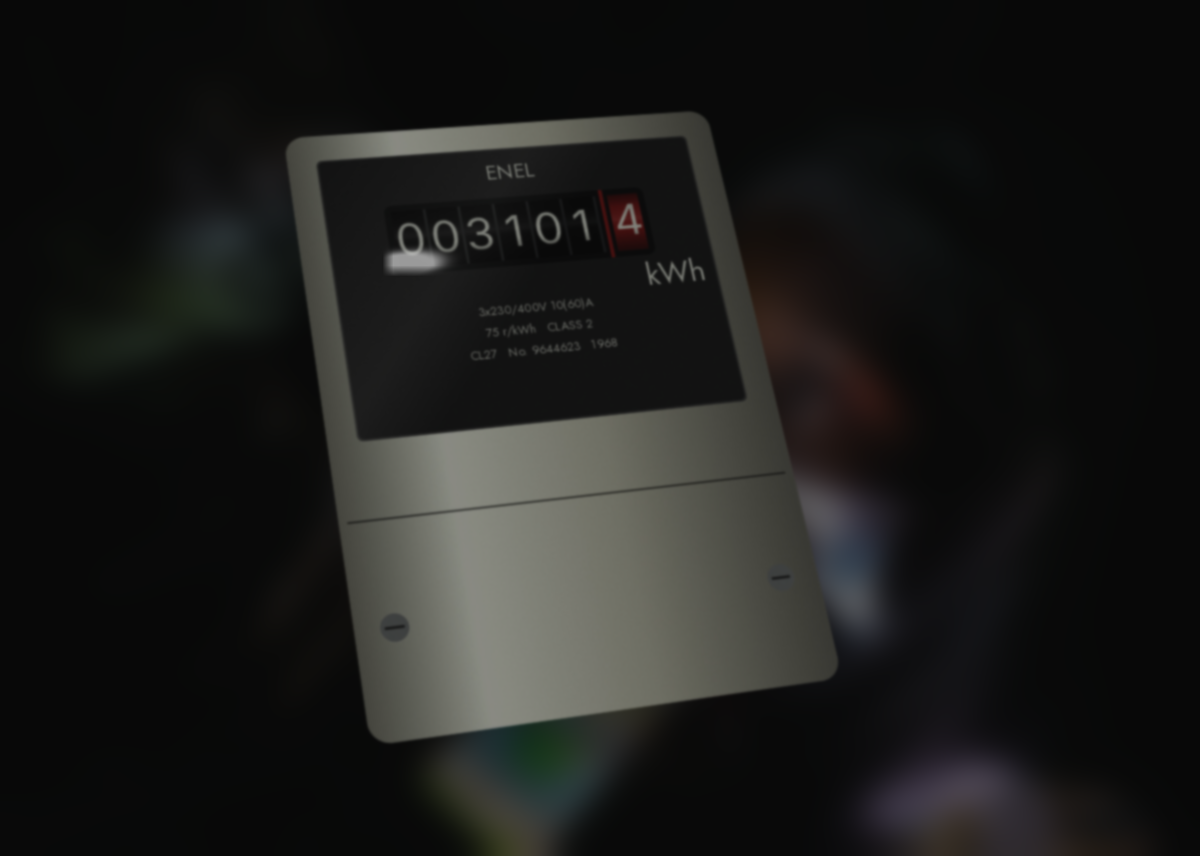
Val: 3101.4 kWh
